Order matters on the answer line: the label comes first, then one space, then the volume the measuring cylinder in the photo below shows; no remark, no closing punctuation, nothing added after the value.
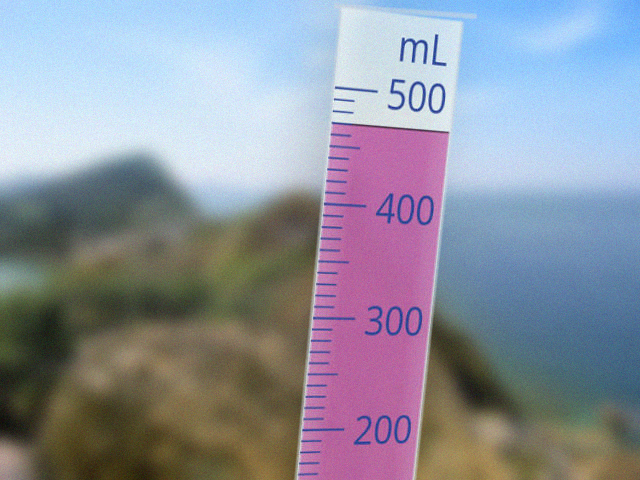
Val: 470 mL
